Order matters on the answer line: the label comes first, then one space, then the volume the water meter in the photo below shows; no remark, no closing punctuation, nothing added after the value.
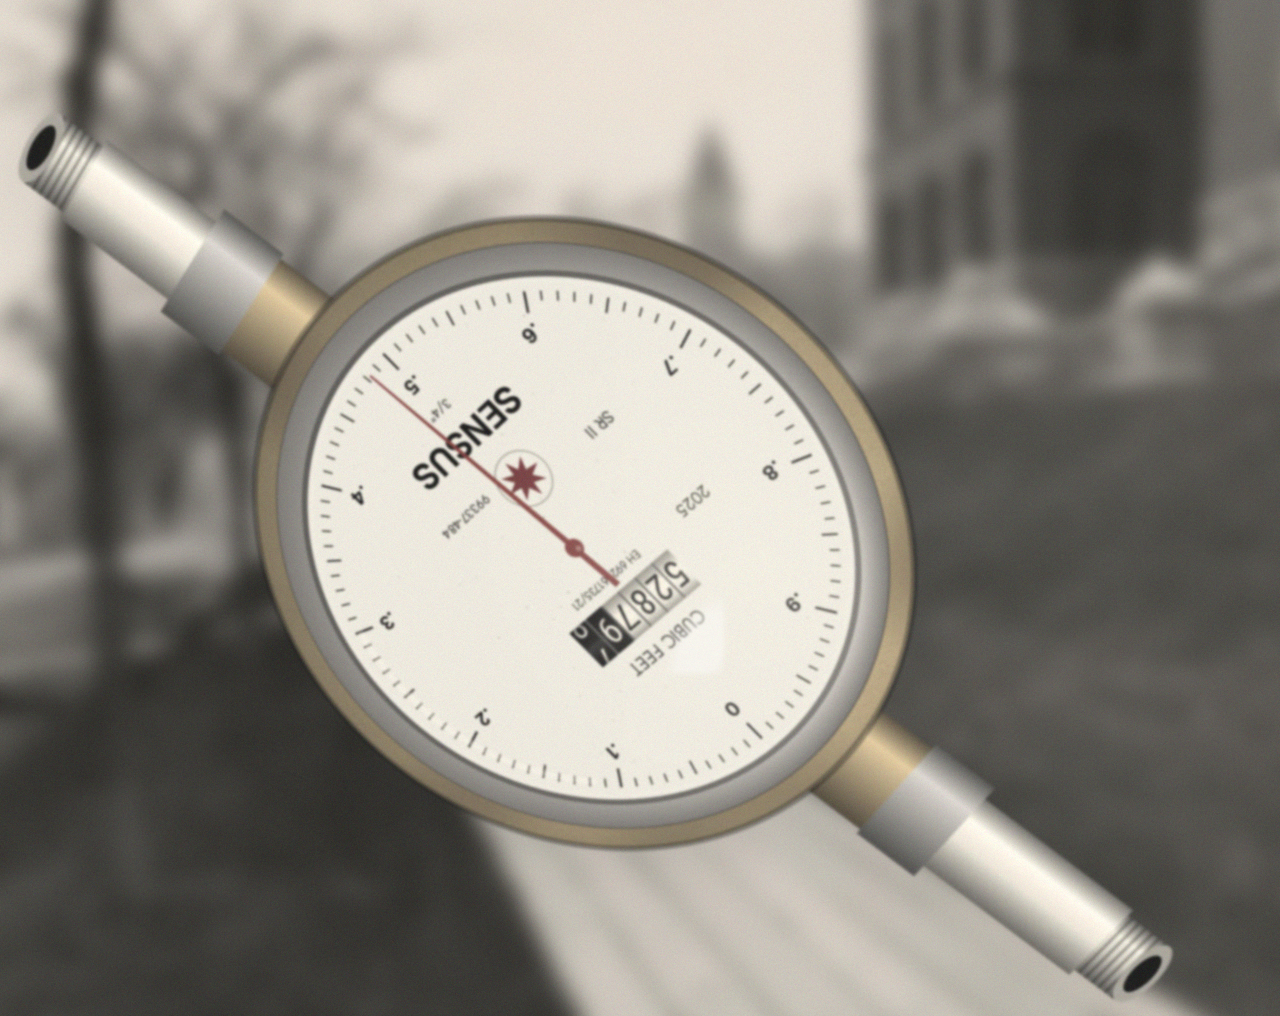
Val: 528797.48 ft³
